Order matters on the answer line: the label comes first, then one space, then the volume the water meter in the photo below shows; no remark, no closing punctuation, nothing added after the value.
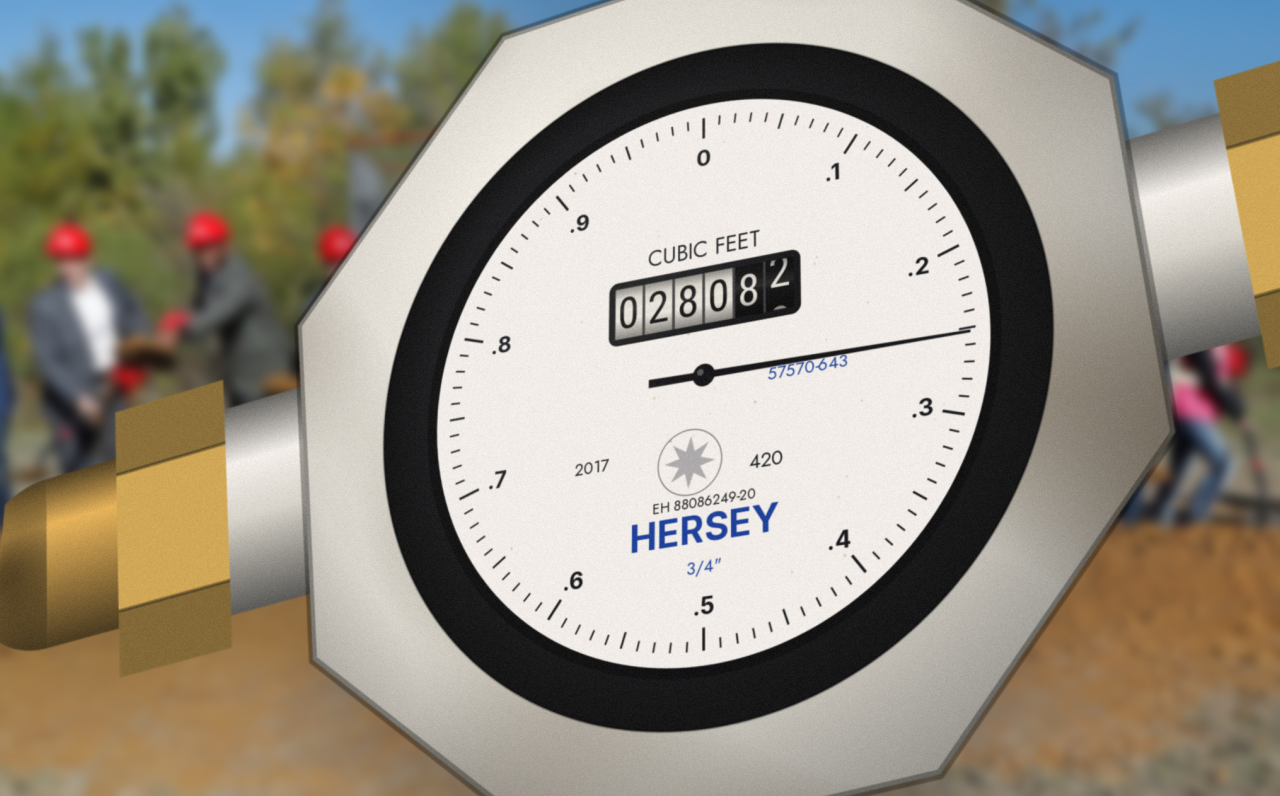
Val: 28082.25 ft³
